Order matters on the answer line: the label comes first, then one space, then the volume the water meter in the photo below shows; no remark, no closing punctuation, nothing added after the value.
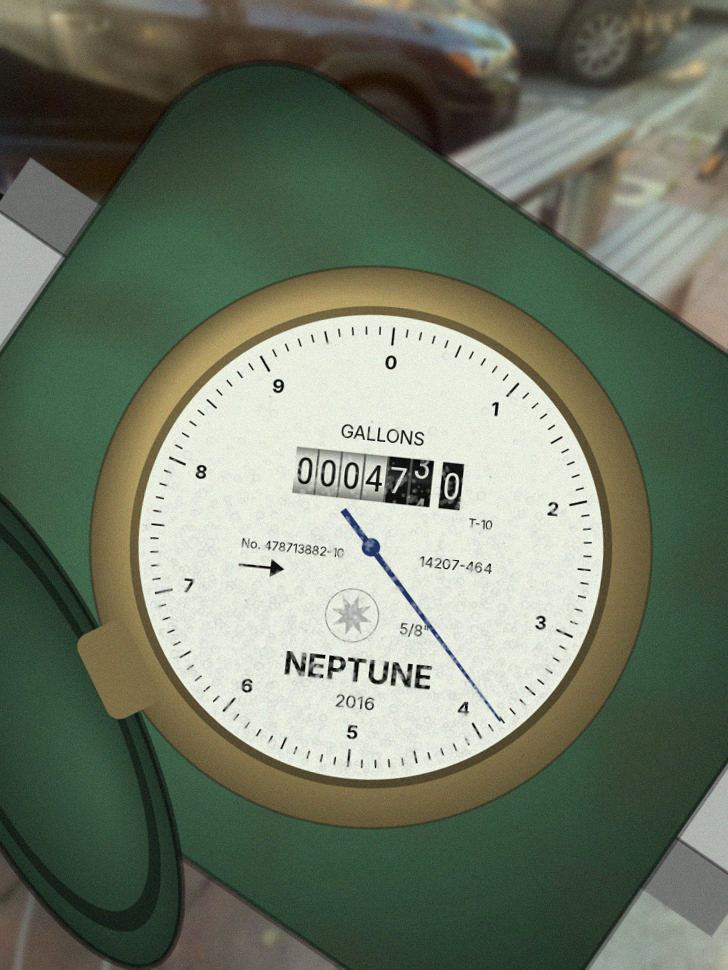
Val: 4733.8 gal
